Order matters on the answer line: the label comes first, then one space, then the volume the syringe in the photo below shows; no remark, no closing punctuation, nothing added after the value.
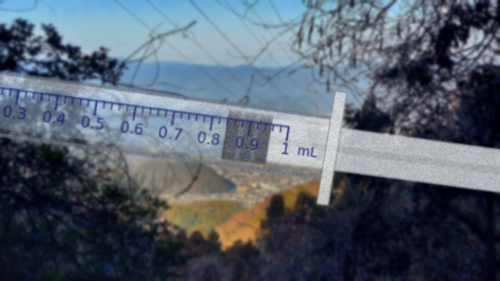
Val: 0.84 mL
